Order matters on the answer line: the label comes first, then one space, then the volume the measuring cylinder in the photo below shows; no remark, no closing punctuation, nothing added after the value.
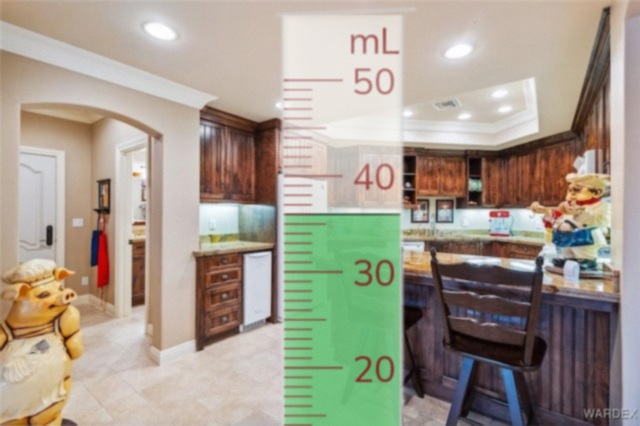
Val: 36 mL
